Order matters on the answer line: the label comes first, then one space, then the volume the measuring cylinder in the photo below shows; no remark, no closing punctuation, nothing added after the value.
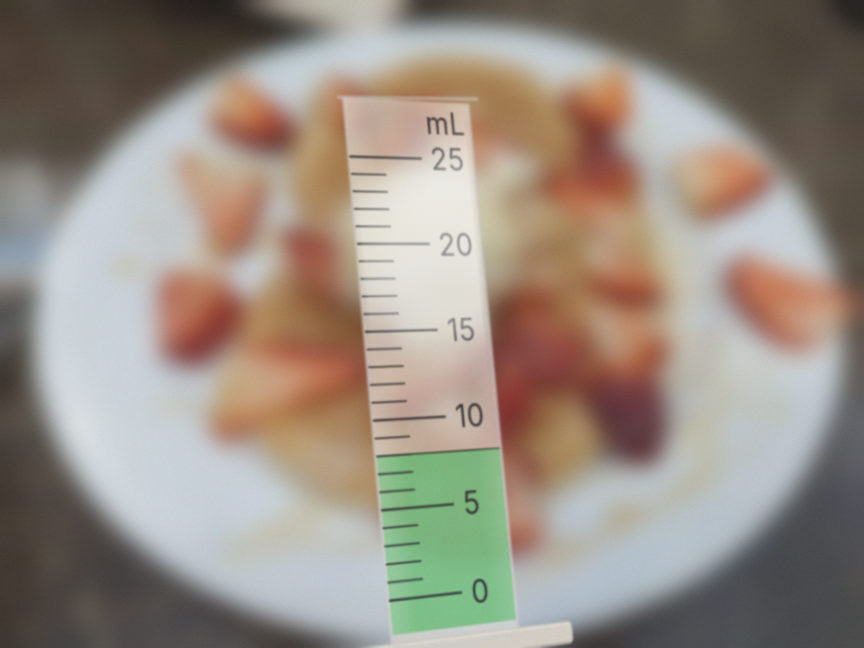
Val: 8 mL
